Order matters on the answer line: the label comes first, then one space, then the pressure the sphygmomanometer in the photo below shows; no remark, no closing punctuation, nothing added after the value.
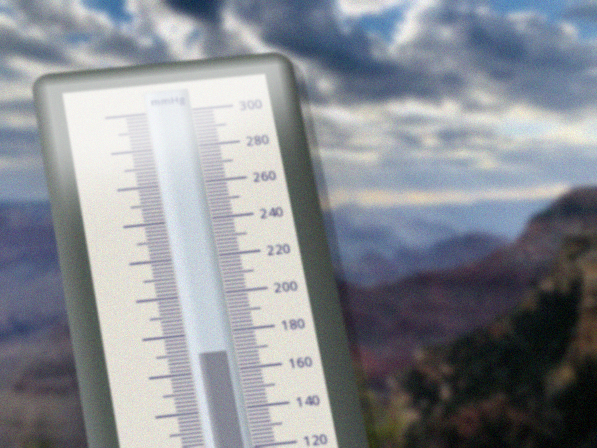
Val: 170 mmHg
